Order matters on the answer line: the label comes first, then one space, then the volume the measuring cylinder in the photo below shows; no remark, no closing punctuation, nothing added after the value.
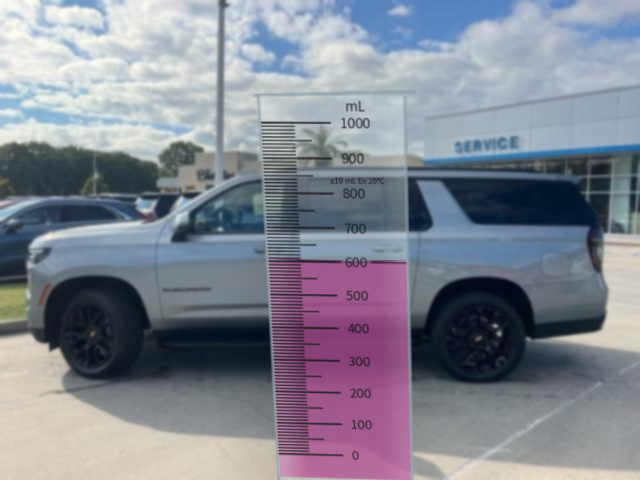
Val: 600 mL
